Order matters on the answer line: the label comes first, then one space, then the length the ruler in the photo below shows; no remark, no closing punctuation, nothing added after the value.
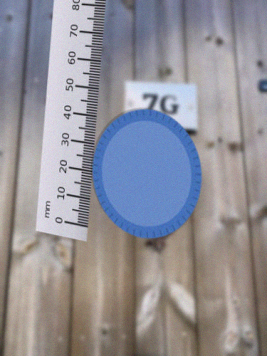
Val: 45 mm
